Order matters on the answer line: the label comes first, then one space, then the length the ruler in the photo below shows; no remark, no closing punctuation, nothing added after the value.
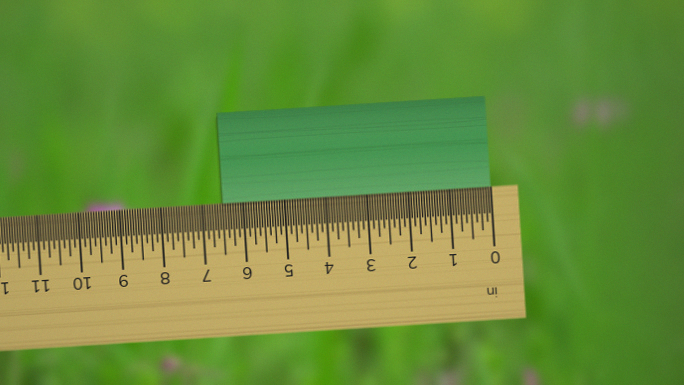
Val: 6.5 in
